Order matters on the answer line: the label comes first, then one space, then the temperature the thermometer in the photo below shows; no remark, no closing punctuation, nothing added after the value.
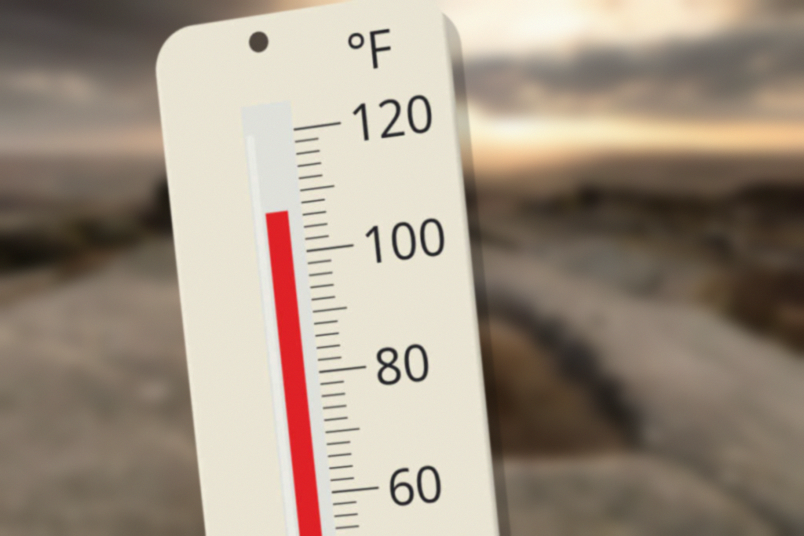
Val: 107 °F
